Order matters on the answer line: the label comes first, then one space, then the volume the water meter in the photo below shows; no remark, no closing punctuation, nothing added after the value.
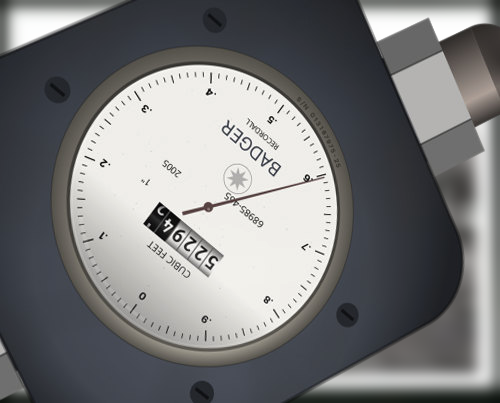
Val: 522941.60 ft³
